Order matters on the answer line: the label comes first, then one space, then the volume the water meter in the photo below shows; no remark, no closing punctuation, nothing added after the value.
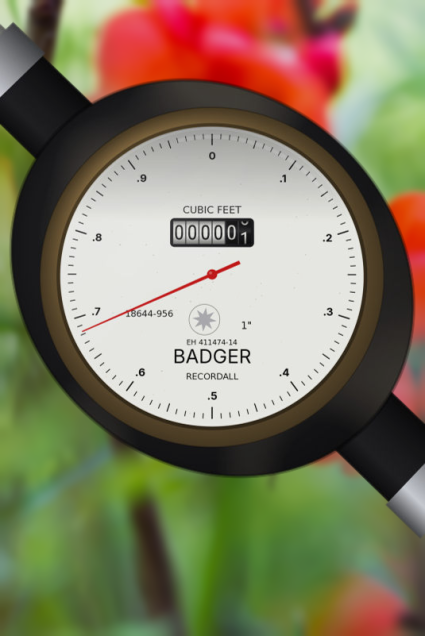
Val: 0.68 ft³
